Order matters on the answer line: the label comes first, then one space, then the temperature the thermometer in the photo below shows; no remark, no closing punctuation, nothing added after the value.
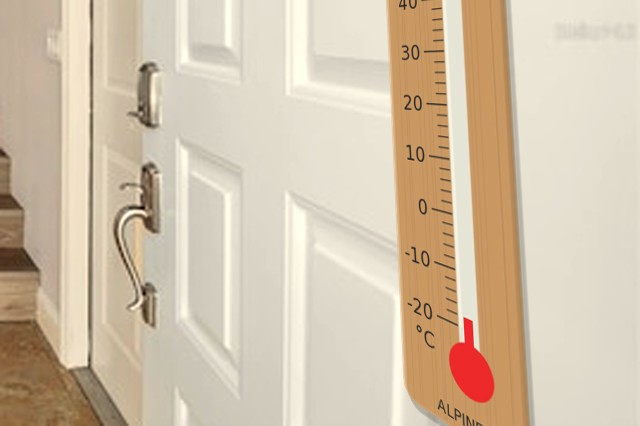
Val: -18 °C
